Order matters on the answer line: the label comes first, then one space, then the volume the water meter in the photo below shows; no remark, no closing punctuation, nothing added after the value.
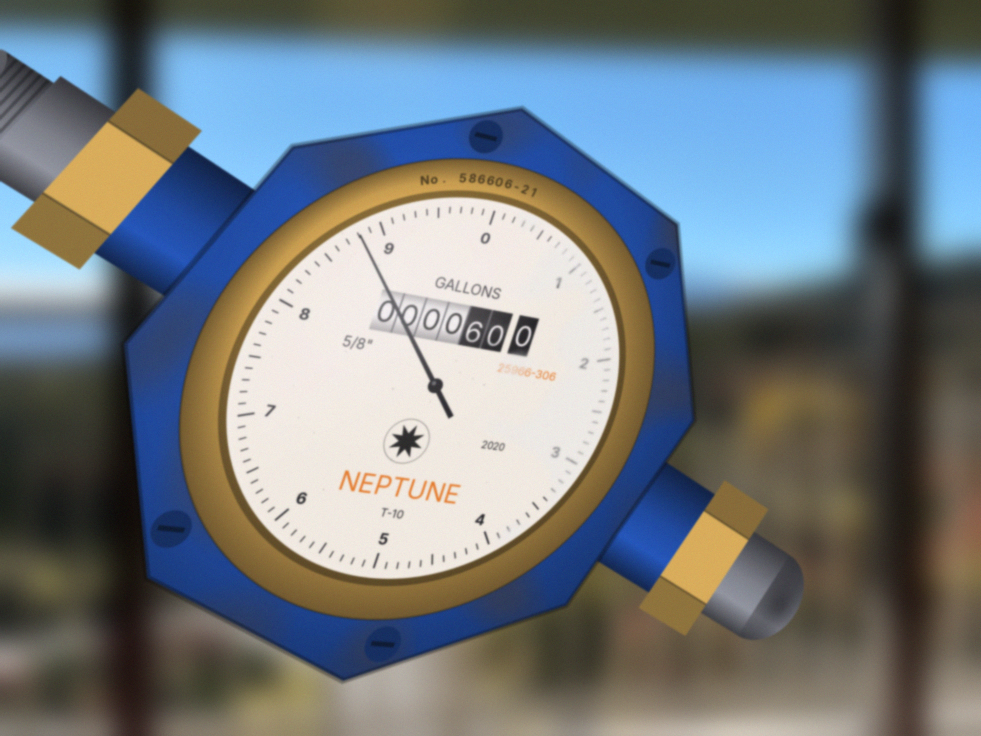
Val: 598.8 gal
